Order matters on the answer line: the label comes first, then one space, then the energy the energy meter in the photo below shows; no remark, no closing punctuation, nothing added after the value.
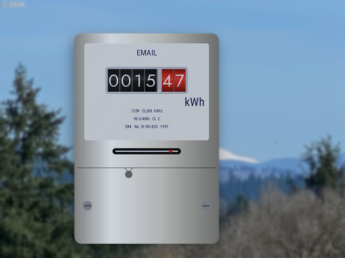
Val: 15.47 kWh
